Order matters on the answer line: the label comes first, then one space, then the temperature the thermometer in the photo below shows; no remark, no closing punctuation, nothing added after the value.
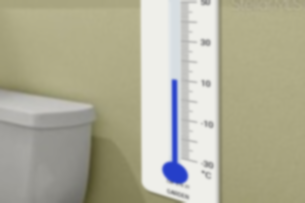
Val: 10 °C
